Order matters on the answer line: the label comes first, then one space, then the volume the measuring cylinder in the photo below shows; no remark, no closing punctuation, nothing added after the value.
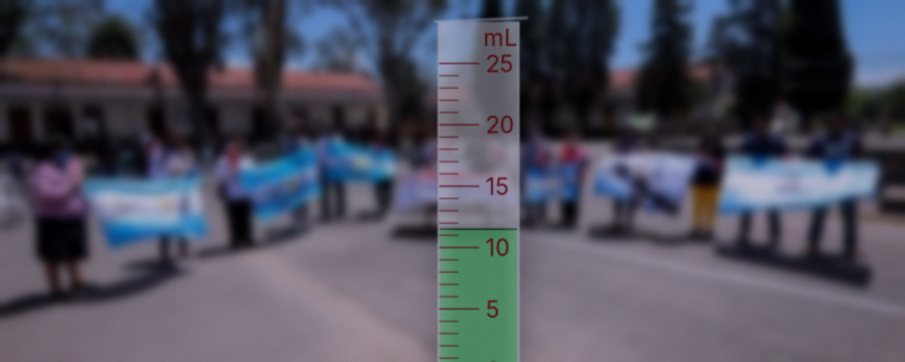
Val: 11.5 mL
